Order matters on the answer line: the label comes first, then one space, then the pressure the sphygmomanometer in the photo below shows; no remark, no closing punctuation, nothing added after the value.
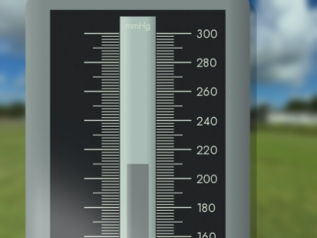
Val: 210 mmHg
